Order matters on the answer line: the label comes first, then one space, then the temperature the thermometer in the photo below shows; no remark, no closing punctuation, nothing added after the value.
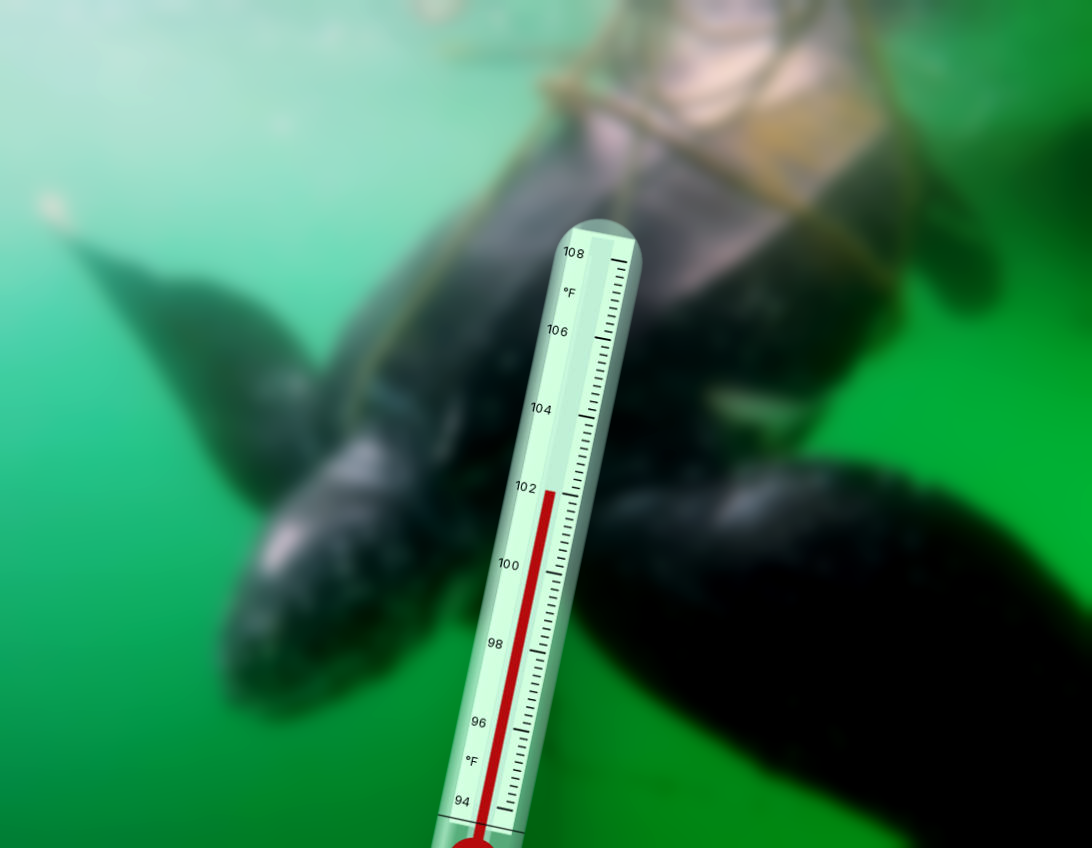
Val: 102 °F
